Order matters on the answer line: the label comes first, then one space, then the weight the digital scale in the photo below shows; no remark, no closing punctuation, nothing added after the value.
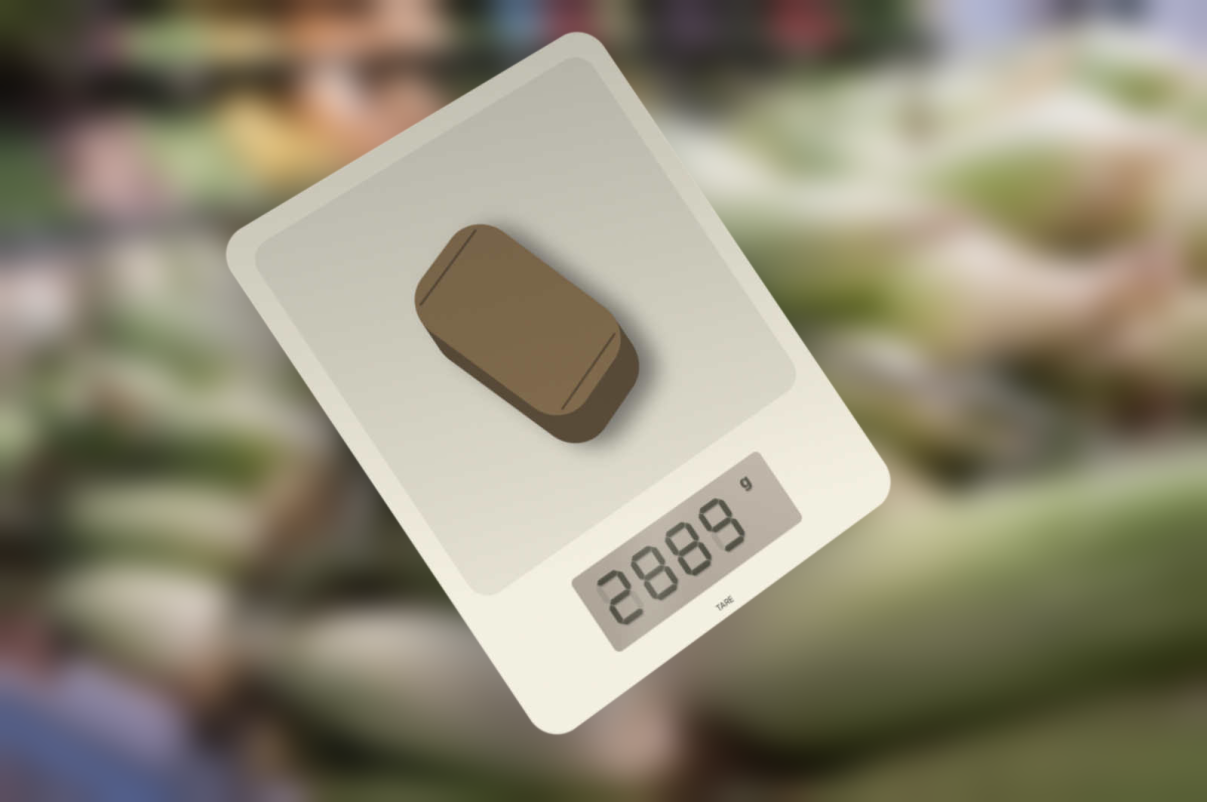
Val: 2889 g
